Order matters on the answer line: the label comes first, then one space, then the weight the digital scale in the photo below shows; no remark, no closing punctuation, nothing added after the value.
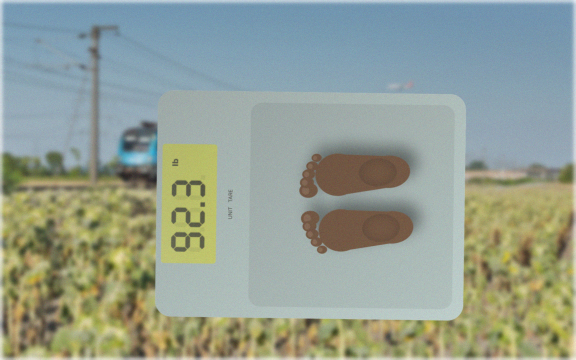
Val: 92.3 lb
